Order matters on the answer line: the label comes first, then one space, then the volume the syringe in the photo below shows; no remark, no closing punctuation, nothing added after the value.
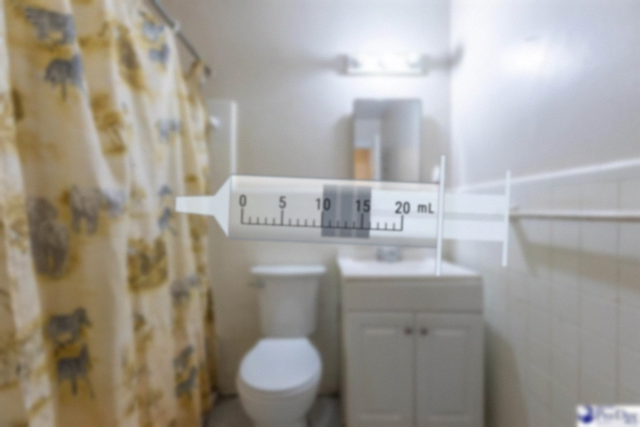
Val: 10 mL
